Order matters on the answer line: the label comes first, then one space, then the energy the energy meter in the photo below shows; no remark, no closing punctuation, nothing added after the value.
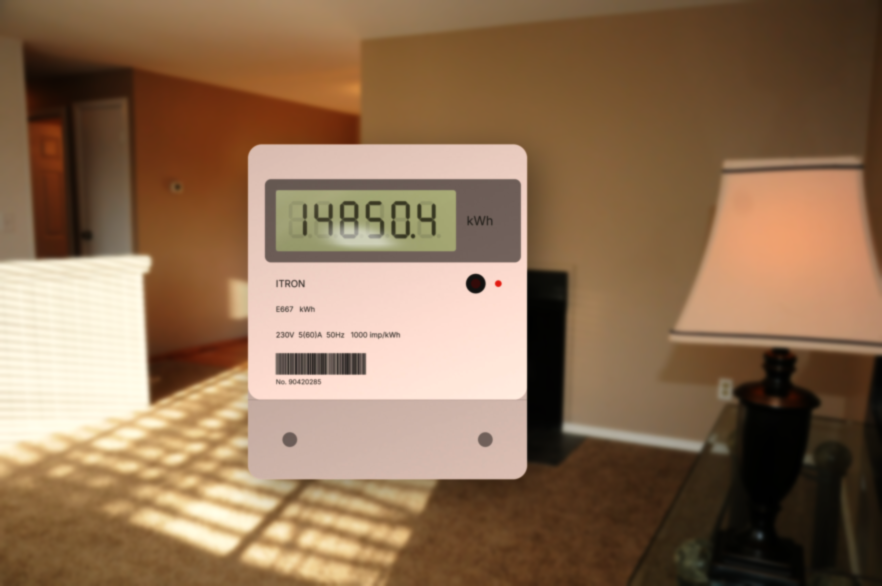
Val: 14850.4 kWh
